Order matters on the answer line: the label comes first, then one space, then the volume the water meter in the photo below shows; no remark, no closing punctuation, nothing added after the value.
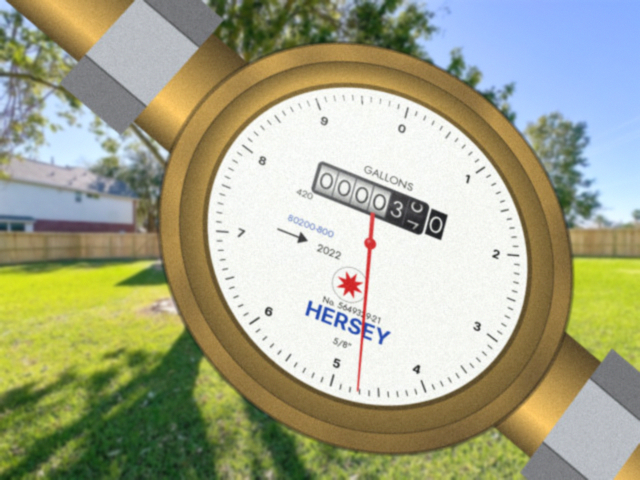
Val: 364.7 gal
